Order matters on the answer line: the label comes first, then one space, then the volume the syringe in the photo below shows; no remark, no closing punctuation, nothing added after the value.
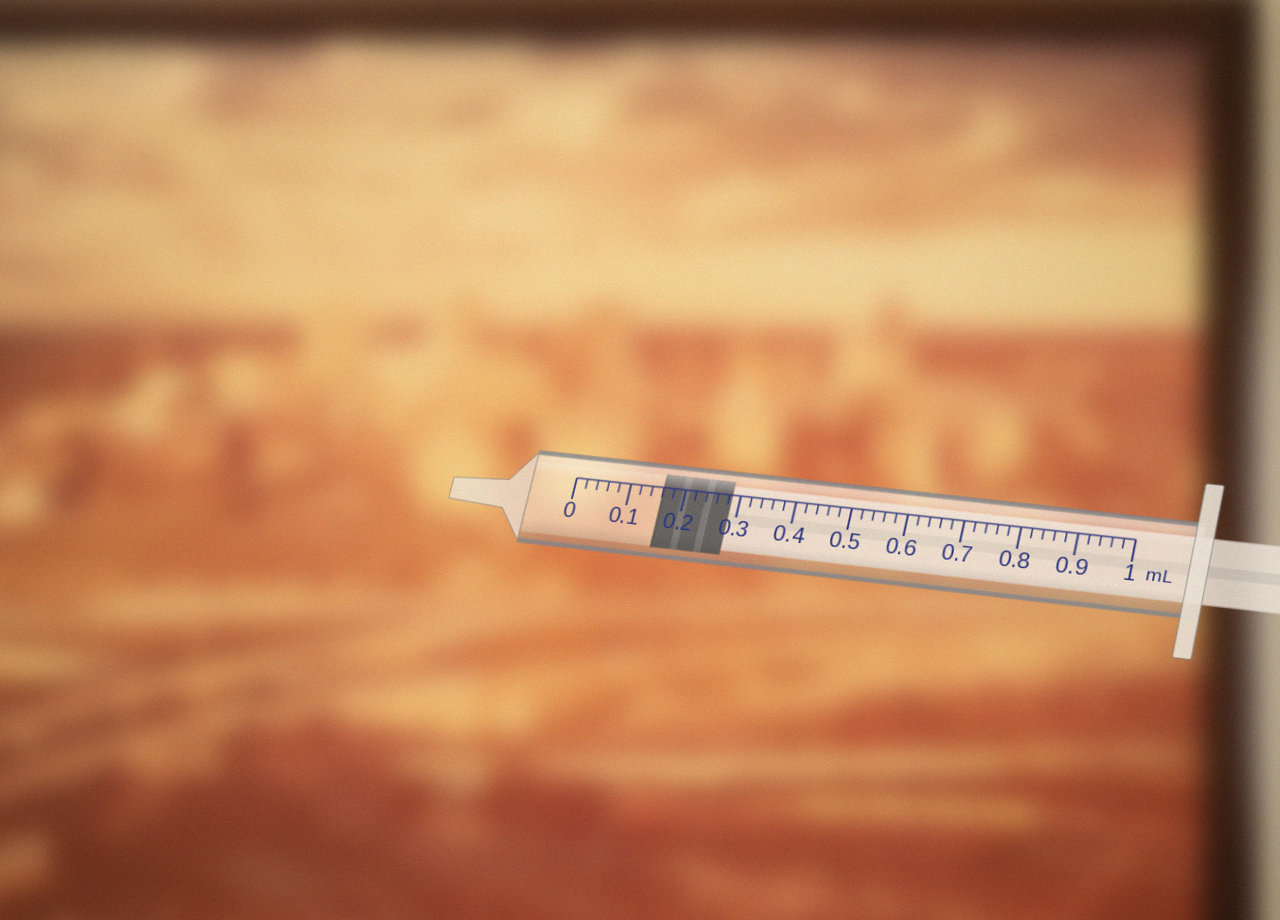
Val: 0.16 mL
